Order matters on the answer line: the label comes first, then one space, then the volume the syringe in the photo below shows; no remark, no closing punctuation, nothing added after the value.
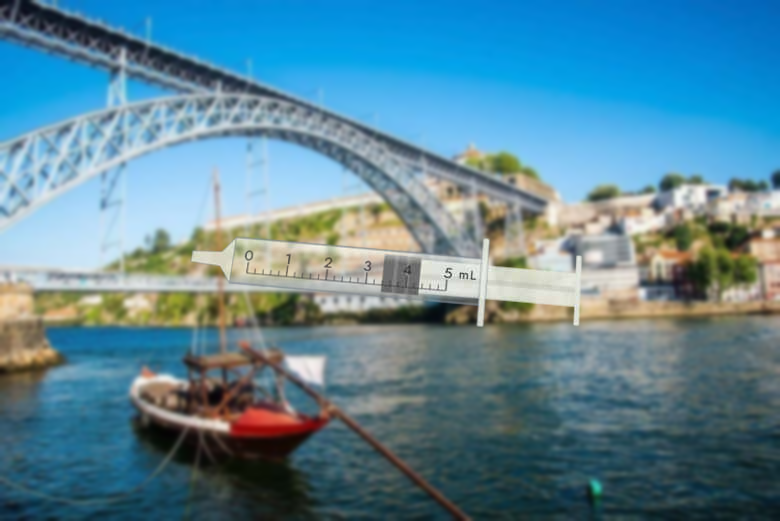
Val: 3.4 mL
